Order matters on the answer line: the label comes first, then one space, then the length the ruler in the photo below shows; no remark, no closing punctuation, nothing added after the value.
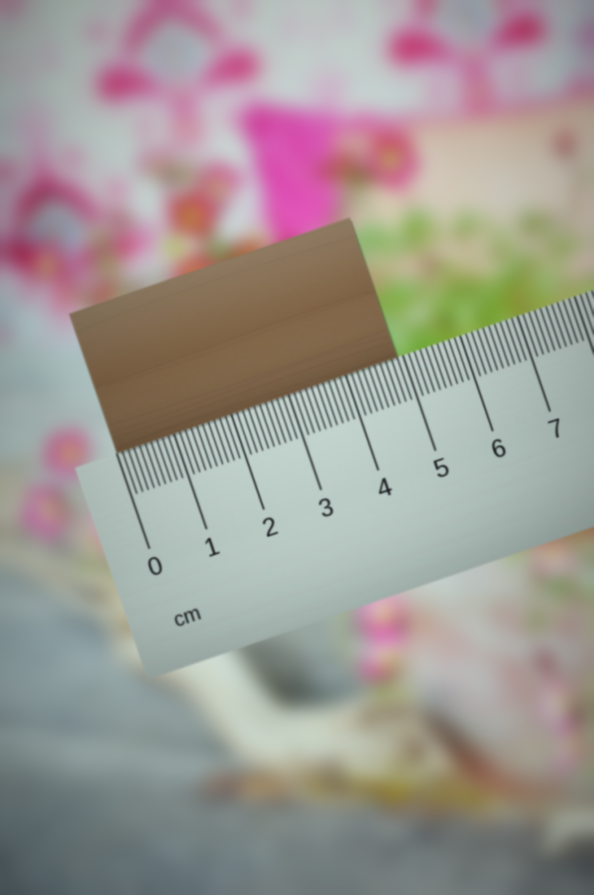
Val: 4.9 cm
